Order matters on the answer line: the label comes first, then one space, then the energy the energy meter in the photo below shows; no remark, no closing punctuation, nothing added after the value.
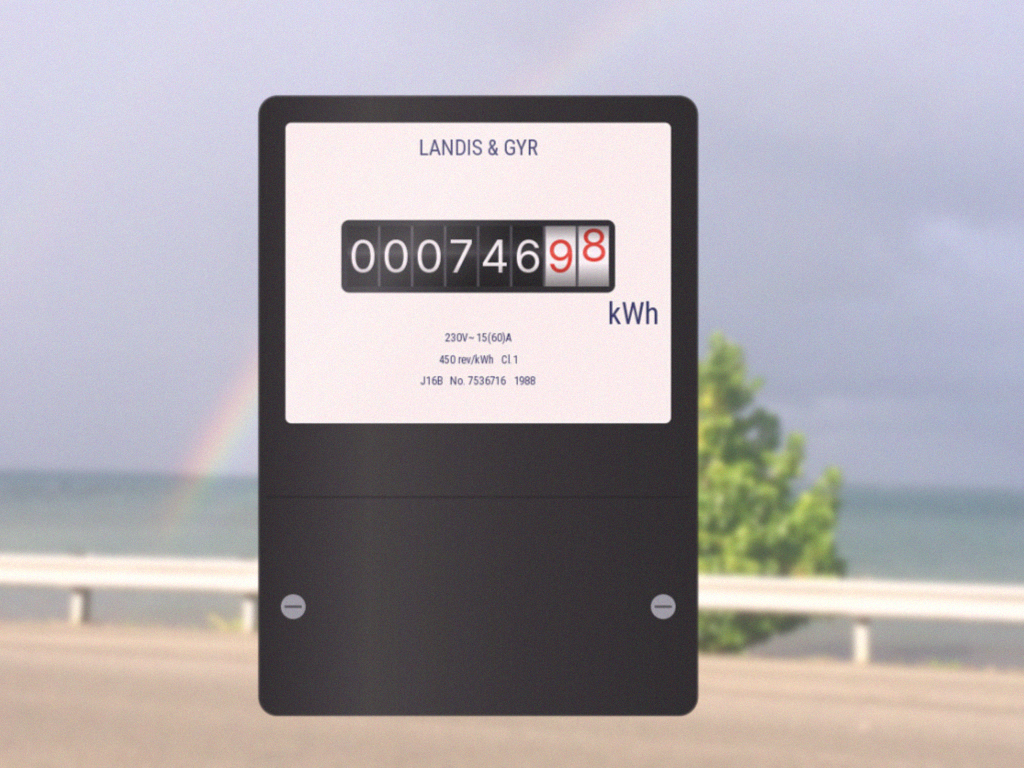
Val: 746.98 kWh
